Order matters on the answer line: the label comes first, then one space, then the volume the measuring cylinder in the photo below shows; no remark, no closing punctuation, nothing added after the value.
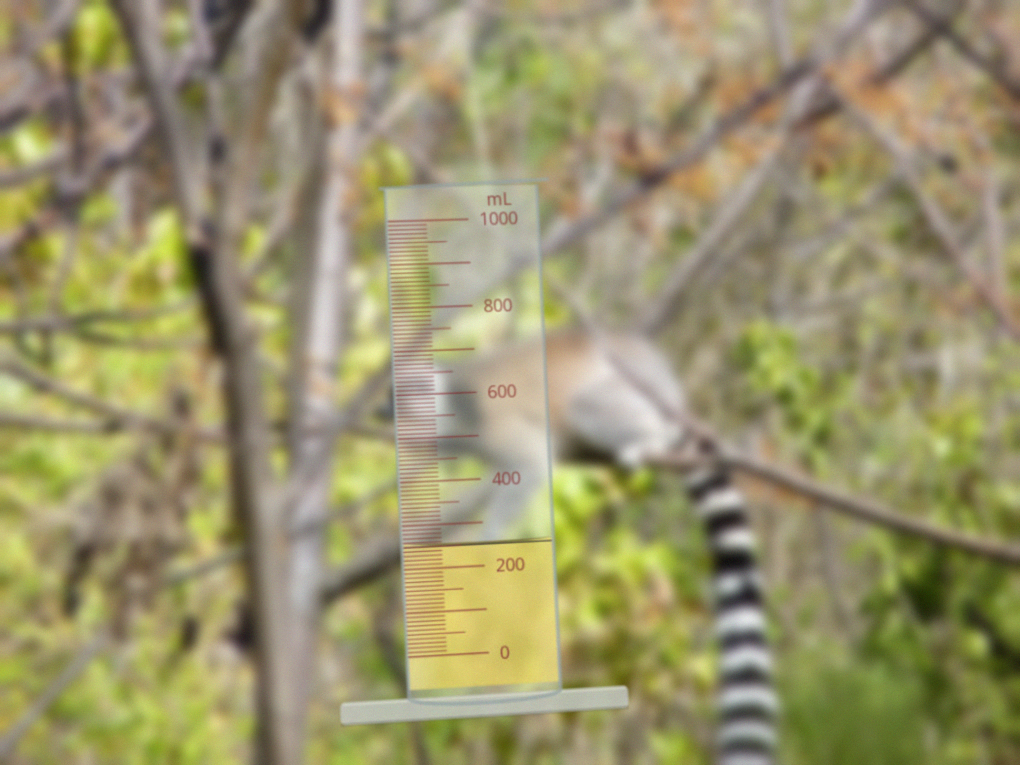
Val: 250 mL
